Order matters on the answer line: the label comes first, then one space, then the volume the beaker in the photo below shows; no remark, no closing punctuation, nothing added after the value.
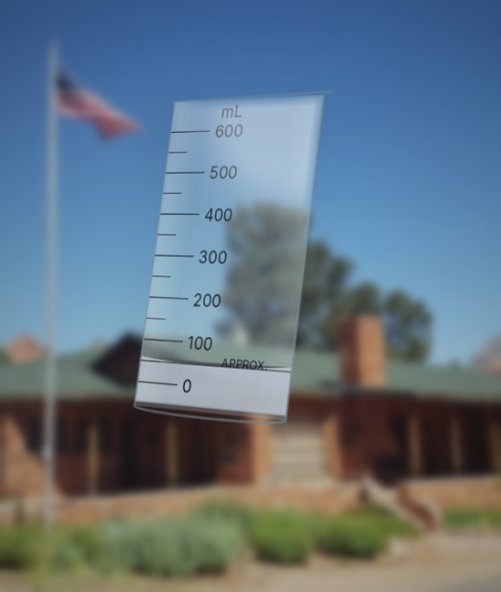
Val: 50 mL
